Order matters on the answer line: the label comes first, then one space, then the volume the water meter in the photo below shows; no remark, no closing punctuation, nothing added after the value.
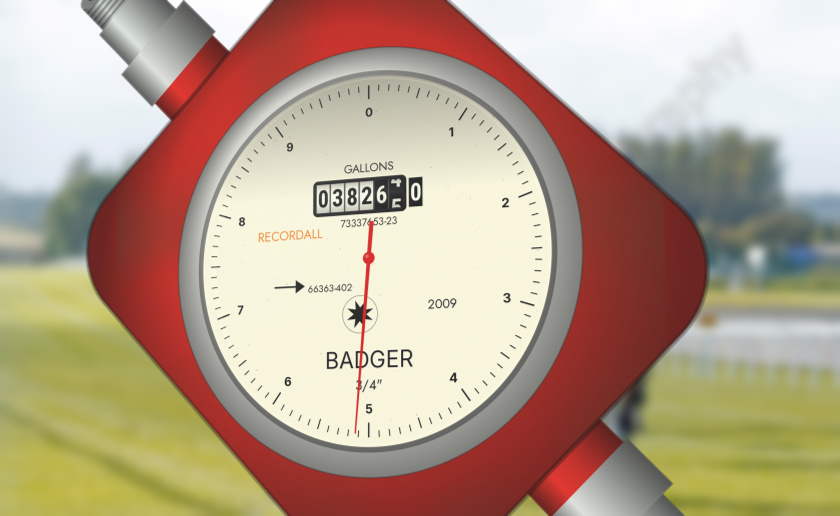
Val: 382645.1 gal
